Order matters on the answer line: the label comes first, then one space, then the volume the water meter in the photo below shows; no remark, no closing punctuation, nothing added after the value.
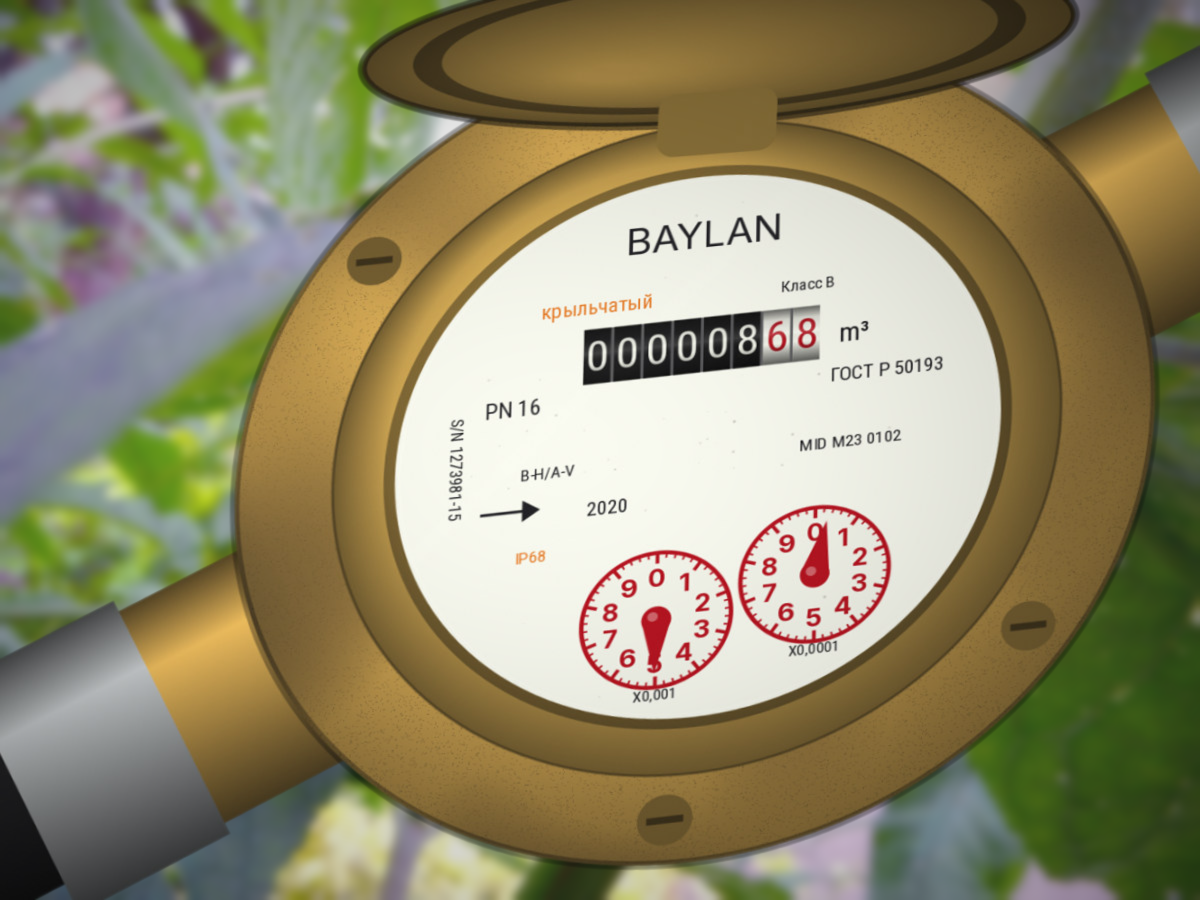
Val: 8.6850 m³
